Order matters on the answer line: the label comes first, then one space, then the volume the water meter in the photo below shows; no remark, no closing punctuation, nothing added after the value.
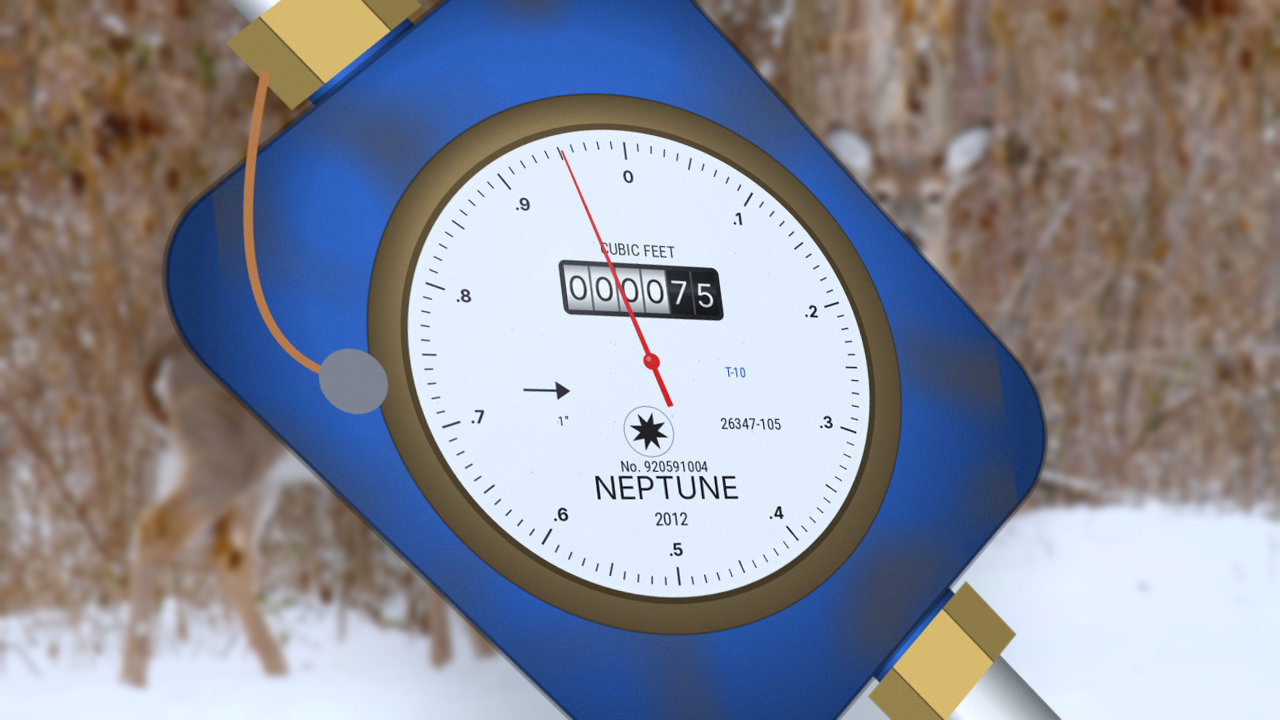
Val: 74.95 ft³
